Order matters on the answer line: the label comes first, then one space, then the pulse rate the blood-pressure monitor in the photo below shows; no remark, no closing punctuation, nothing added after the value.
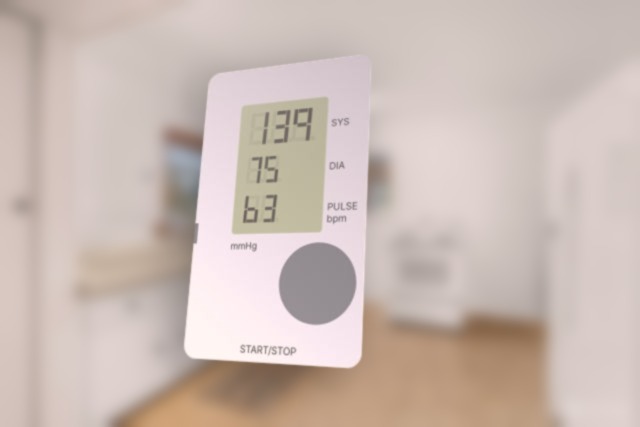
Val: 63 bpm
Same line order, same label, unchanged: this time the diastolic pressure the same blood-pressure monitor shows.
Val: 75 mmHg
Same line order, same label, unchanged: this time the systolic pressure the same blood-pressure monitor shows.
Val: 139 mmHg
